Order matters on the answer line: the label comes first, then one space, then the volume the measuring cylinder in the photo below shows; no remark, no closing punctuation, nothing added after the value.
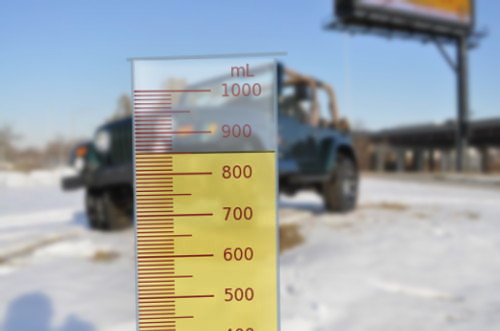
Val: 850 mL
